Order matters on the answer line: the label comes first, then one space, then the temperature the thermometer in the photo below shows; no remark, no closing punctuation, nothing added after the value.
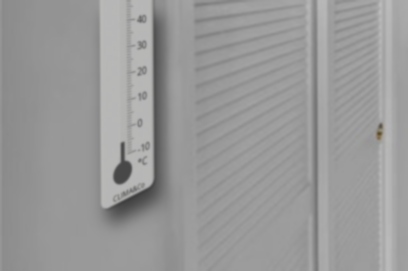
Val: -5 °C
